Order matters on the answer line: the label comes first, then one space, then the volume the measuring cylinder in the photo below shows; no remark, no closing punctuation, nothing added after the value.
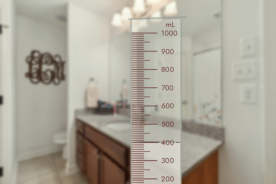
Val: 400 mL
